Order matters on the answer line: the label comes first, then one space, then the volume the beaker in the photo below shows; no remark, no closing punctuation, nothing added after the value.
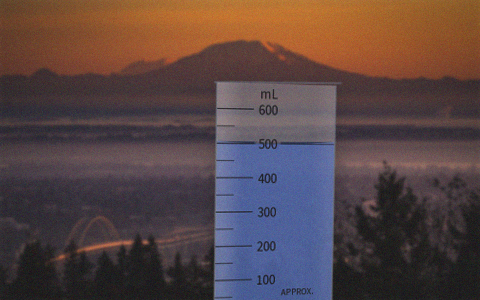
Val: 500 mL
